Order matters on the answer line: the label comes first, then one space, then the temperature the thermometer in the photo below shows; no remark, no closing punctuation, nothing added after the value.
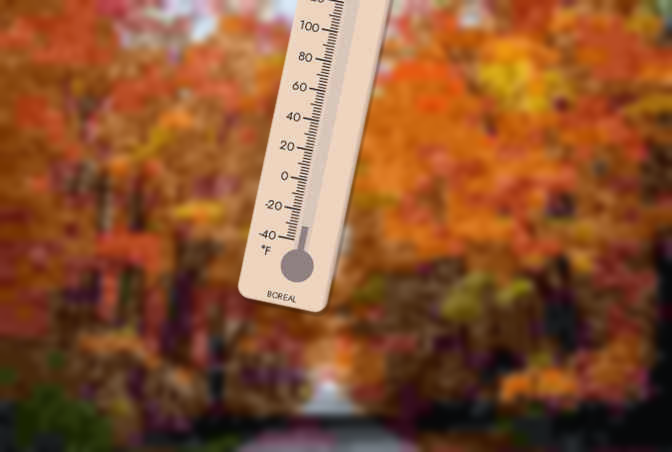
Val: -30 °F
